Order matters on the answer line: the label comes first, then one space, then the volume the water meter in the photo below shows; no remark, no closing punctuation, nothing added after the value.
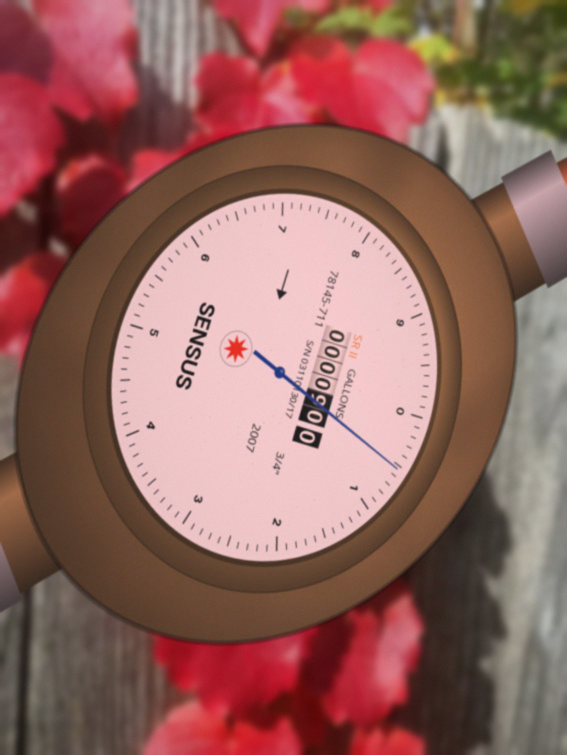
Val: 900.5 gal
